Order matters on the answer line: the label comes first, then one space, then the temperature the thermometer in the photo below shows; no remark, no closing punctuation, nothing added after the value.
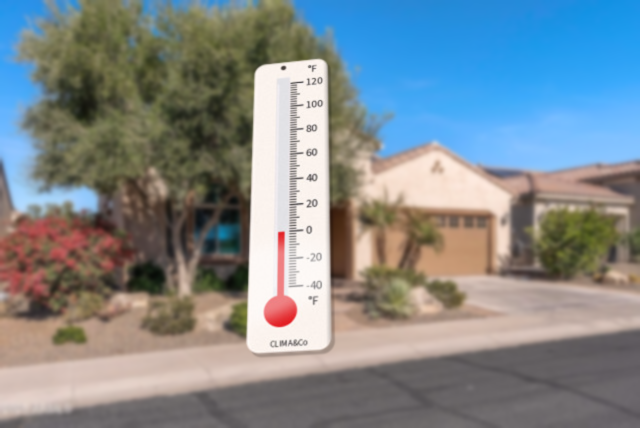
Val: 0 °F
